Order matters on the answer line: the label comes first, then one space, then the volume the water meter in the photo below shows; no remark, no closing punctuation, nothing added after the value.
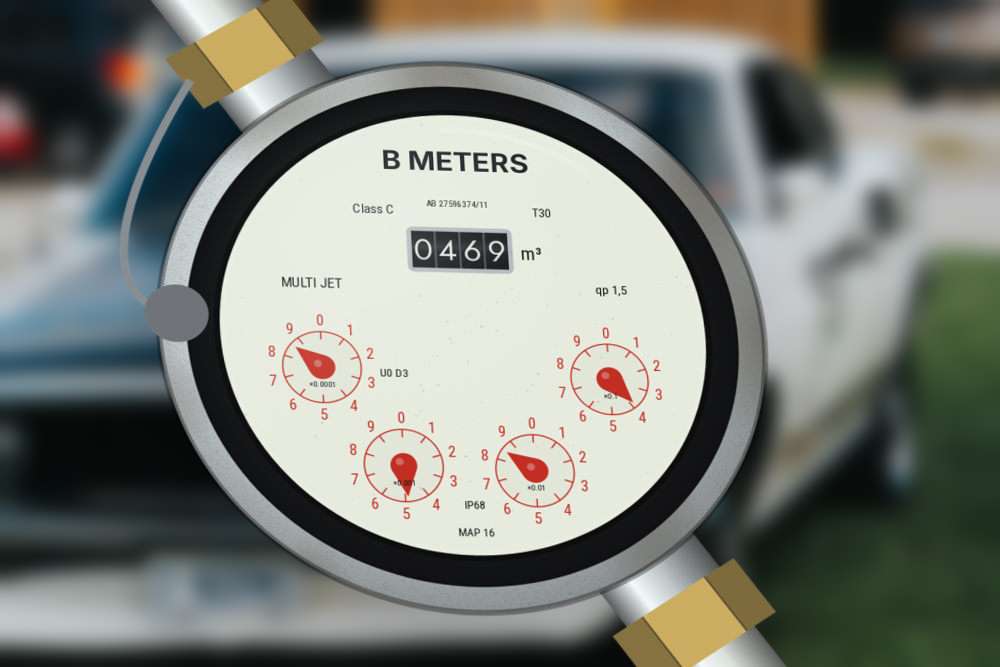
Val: 469.3848 m³
